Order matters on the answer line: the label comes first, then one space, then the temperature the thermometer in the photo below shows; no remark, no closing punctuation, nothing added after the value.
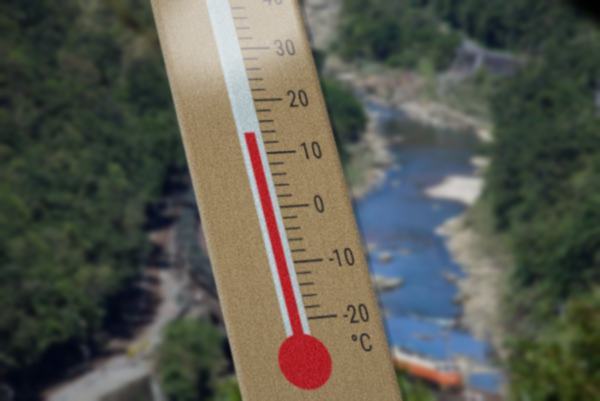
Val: 14 °C
